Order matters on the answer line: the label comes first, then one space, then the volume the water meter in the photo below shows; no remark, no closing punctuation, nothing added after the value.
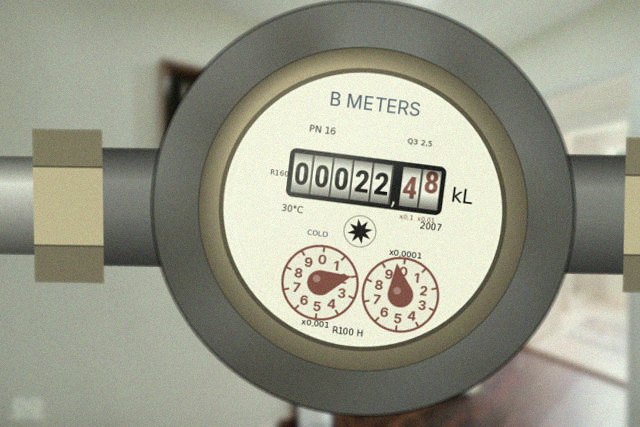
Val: 22.4819 kL
